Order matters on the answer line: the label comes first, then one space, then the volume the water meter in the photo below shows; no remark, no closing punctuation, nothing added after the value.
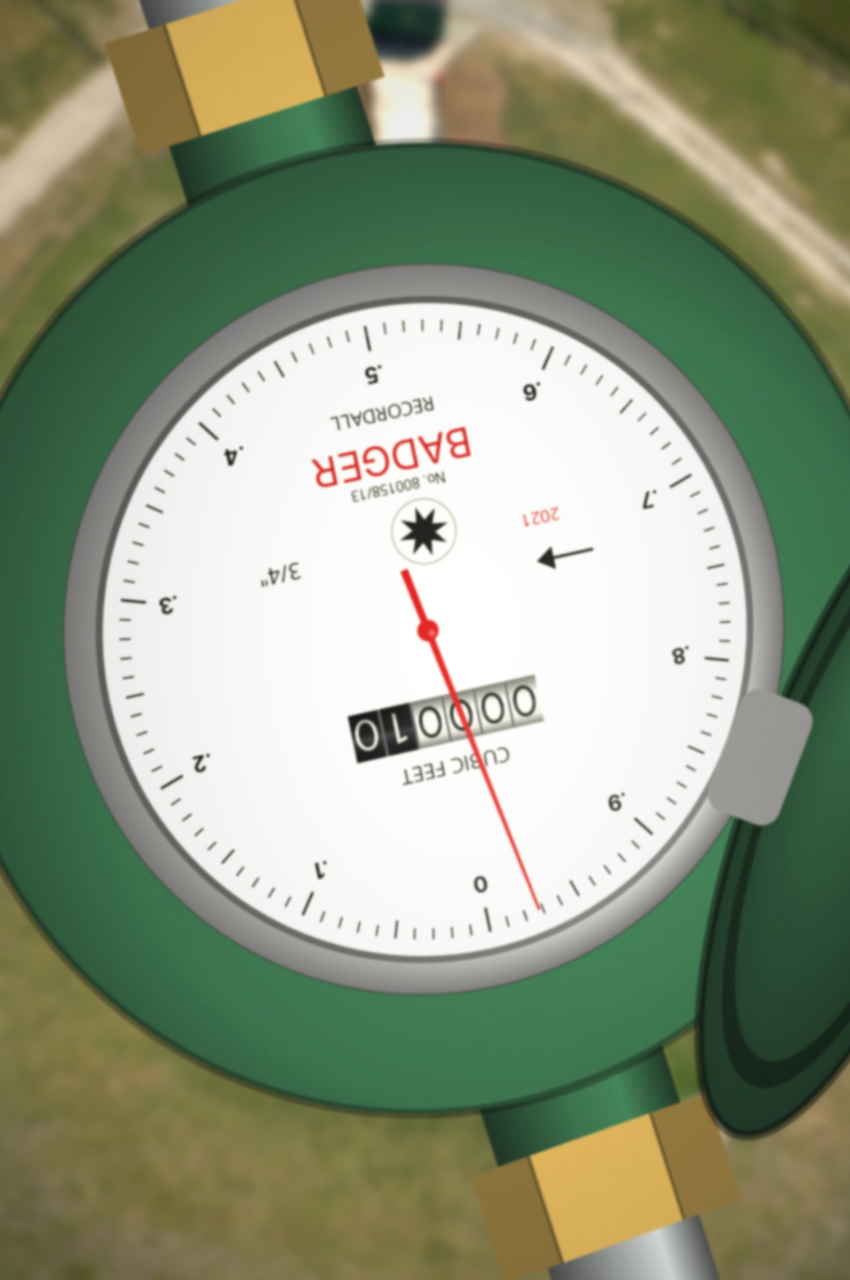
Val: 9.97 ft³
